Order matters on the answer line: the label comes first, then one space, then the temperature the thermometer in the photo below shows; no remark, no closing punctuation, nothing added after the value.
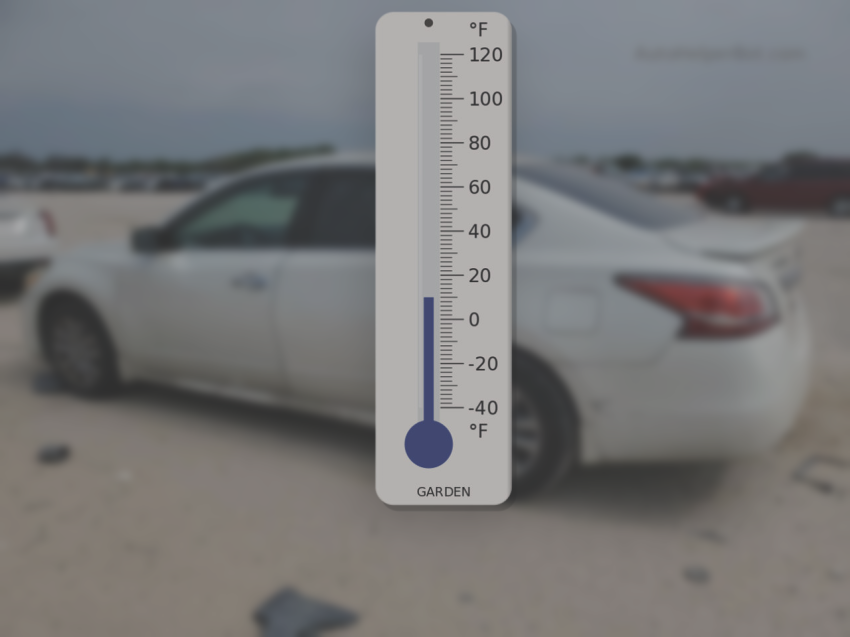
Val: 10 °F
